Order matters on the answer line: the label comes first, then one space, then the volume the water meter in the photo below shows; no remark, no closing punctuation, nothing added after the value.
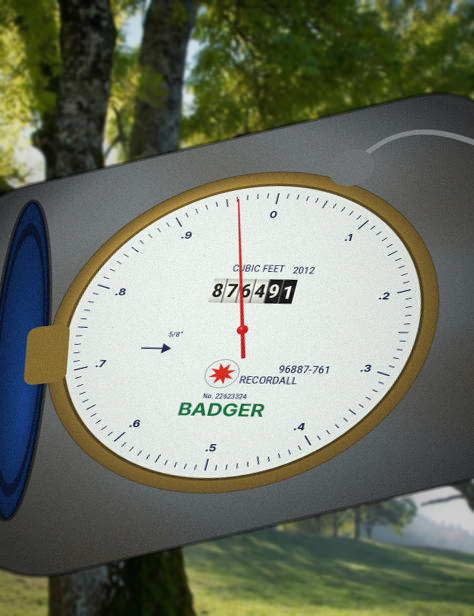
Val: 876490.96 ft³
